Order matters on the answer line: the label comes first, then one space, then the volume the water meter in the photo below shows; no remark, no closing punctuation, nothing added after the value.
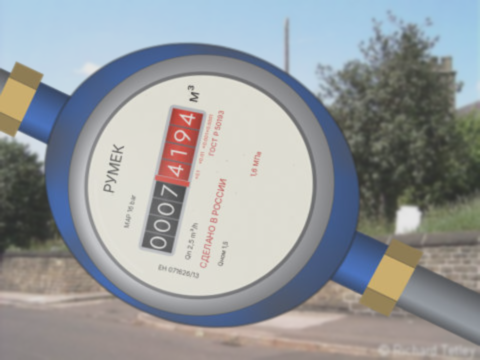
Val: 7.4194 m³
